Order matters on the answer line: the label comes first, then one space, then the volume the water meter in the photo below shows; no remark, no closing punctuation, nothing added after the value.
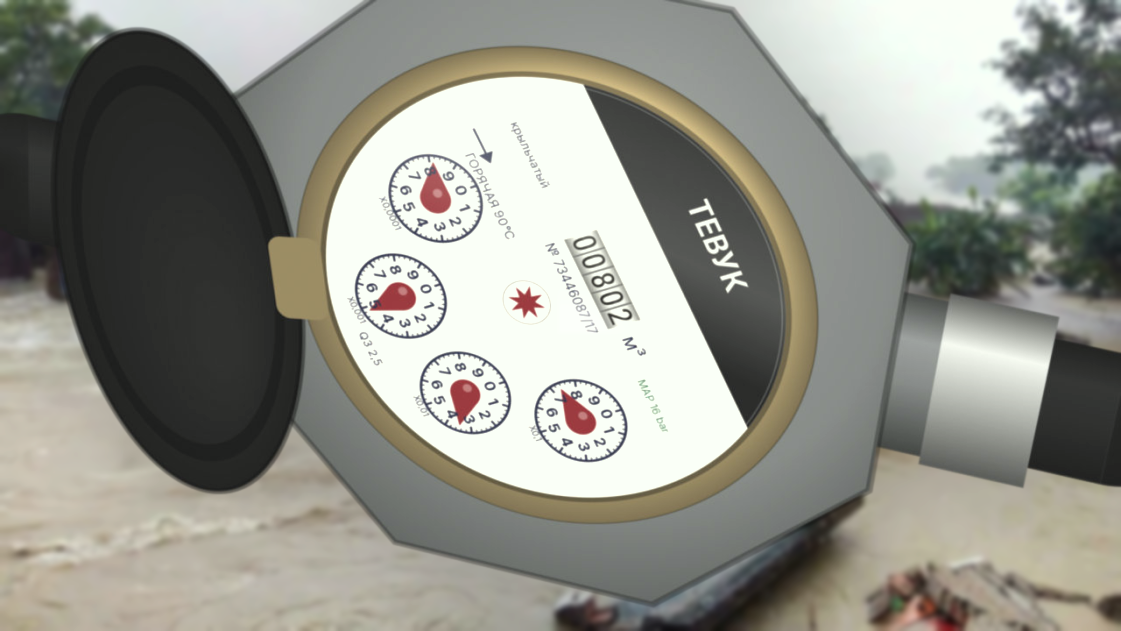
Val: 802.7348 m³
